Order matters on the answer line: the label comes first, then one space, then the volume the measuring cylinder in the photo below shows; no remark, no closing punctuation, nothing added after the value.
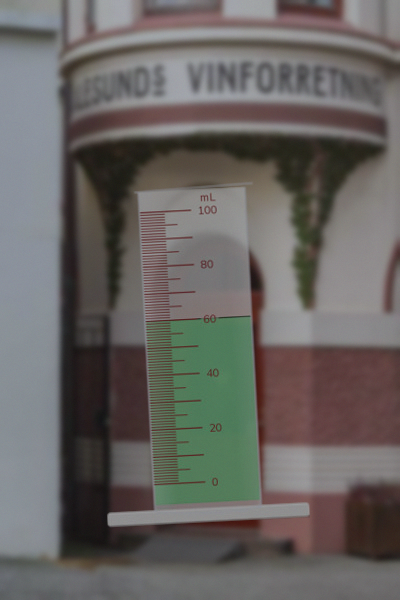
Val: 60 mL
